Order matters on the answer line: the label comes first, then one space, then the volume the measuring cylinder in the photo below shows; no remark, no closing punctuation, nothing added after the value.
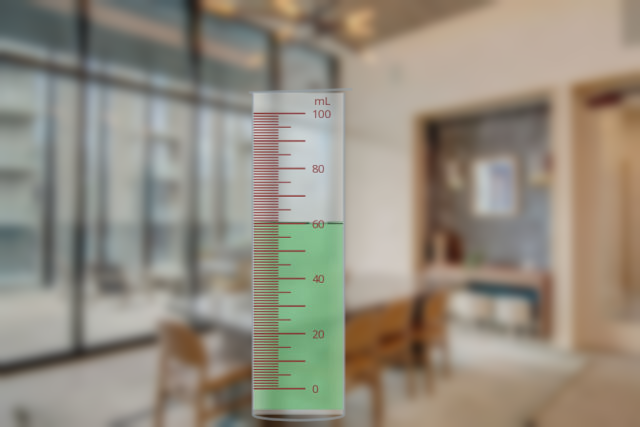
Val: 60 mL
